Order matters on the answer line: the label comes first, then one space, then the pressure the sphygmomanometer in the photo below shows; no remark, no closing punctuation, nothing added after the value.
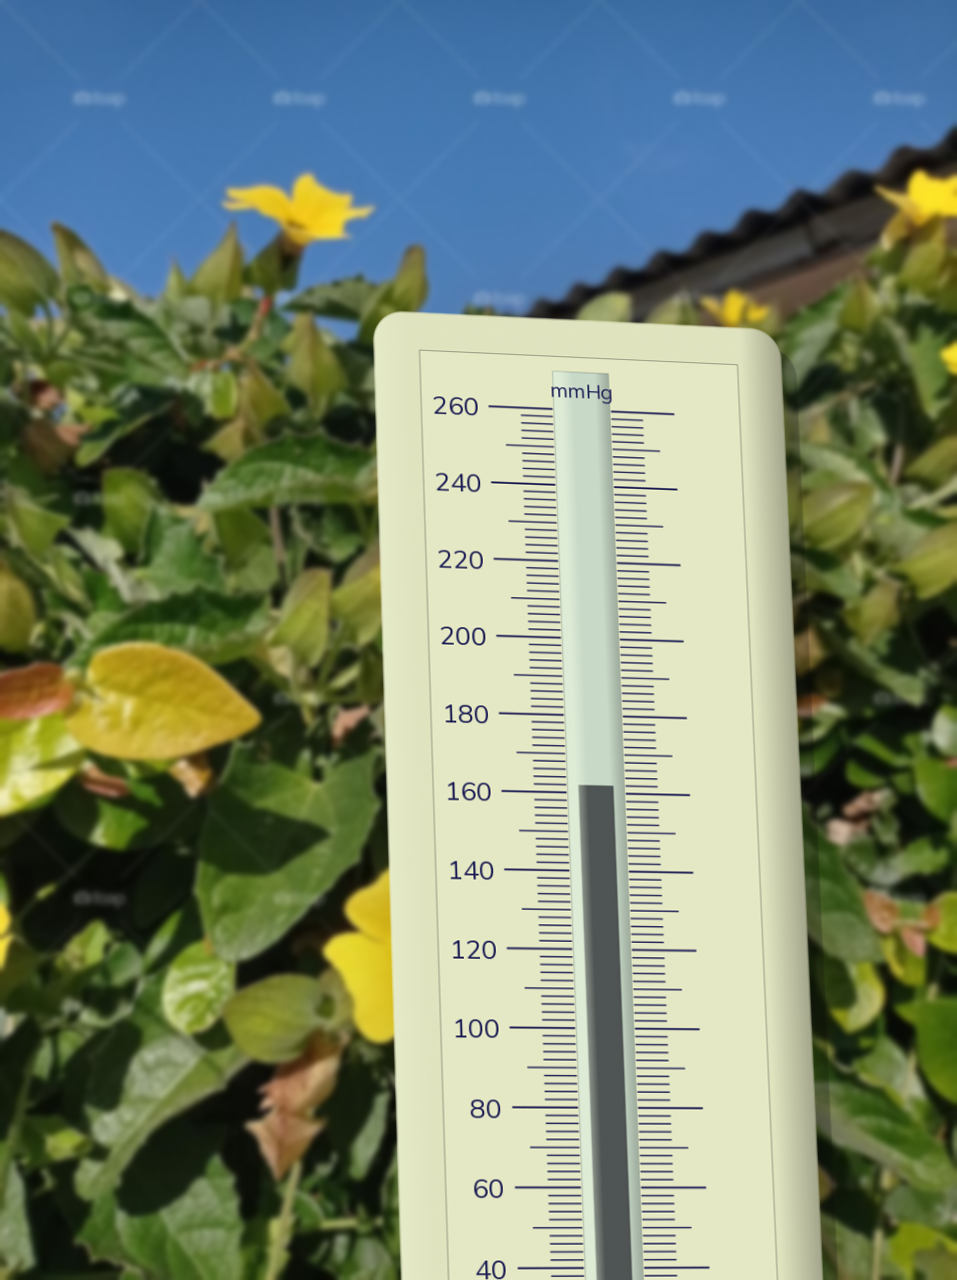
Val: 162 mmHg
